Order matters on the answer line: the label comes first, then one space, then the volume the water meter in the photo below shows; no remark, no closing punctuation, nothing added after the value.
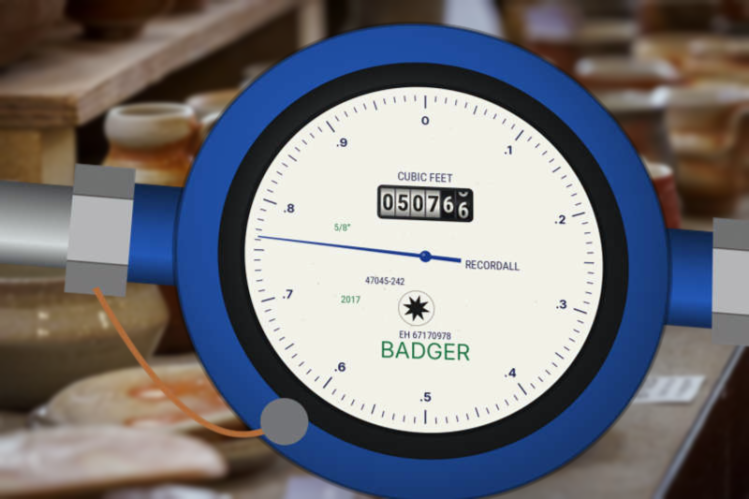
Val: 50765.76 ft³
